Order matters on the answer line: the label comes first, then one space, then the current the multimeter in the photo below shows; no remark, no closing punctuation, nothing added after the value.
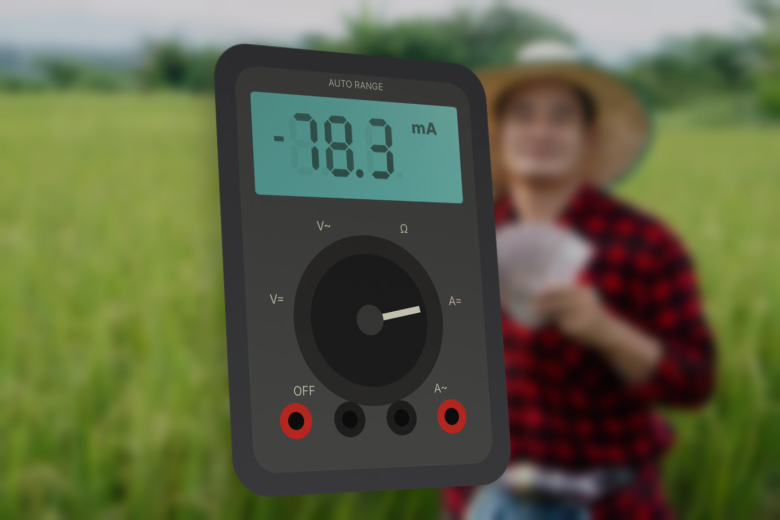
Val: -78.3 mA
